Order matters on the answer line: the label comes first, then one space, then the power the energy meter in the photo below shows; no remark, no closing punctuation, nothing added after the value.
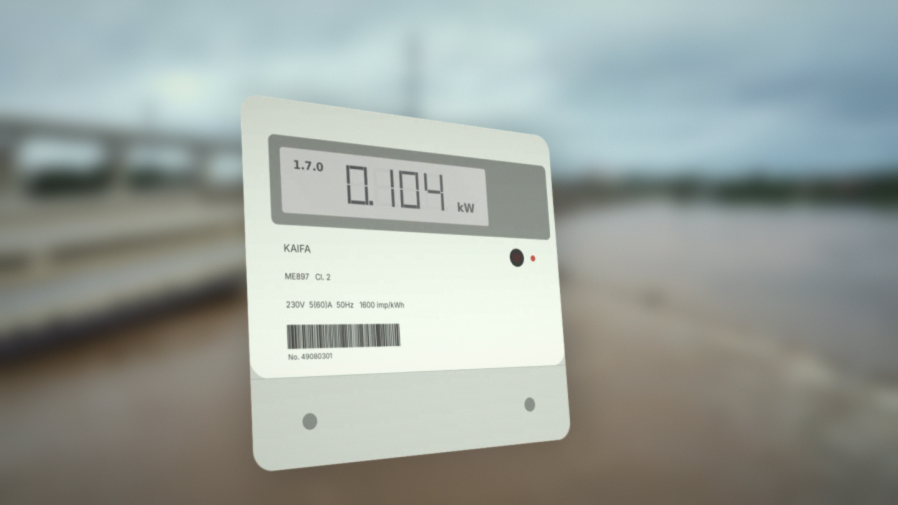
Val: 0.104 kW
